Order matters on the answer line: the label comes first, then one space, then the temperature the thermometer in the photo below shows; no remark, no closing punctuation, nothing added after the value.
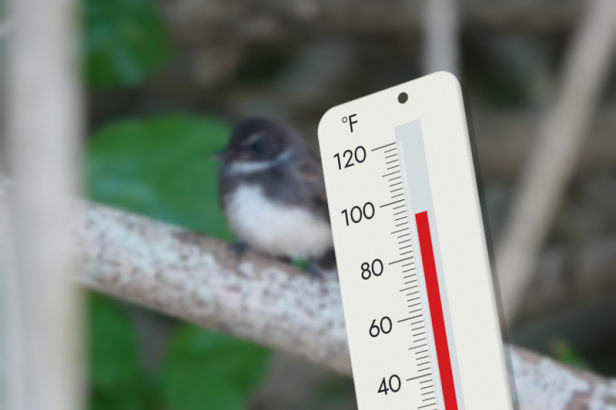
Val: 94 °F
